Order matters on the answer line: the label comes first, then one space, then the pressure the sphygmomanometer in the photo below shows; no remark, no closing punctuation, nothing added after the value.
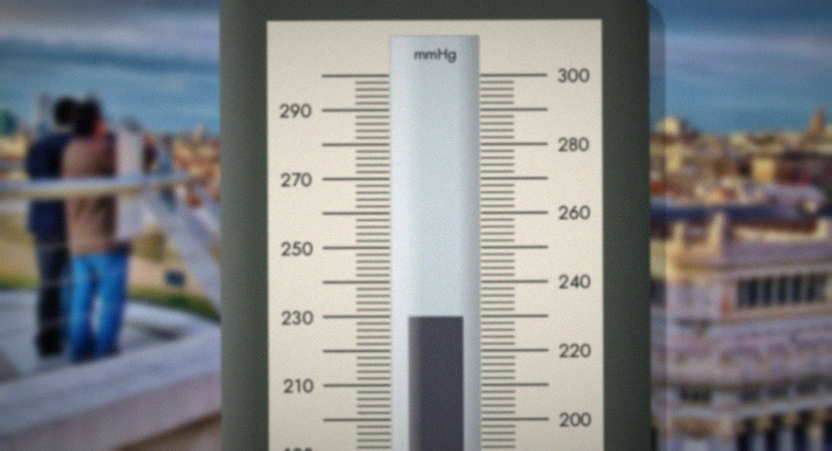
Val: 230 mmHg
